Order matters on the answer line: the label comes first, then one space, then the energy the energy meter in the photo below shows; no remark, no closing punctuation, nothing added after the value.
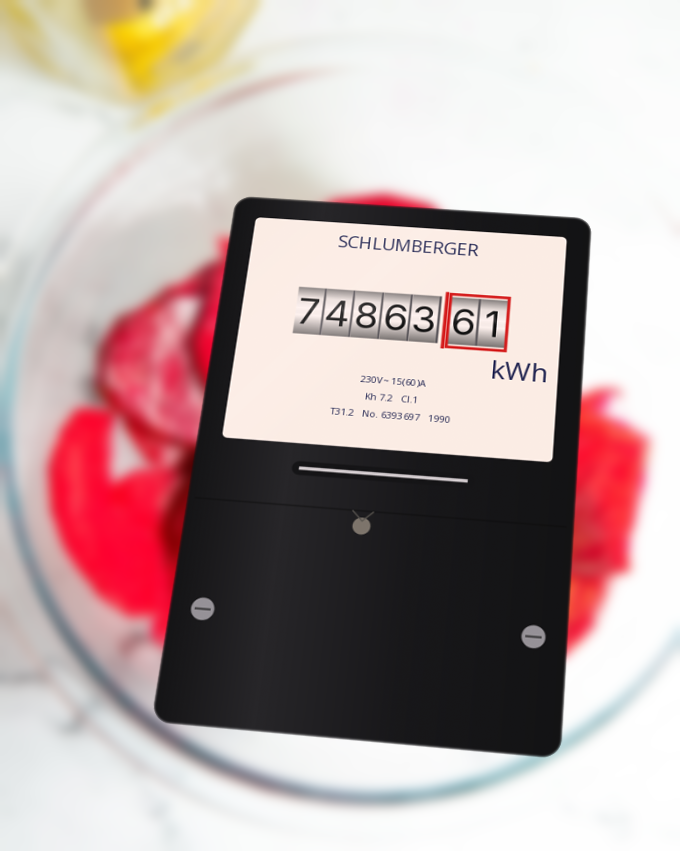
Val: 74863.61 kWh
